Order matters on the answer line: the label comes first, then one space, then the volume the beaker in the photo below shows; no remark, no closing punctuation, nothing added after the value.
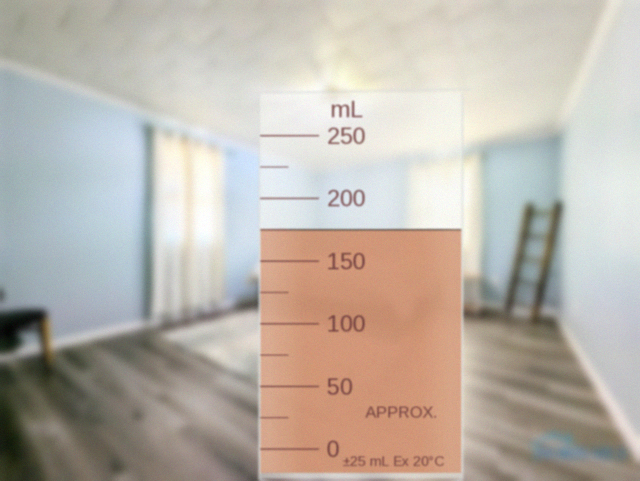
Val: 175 mL
